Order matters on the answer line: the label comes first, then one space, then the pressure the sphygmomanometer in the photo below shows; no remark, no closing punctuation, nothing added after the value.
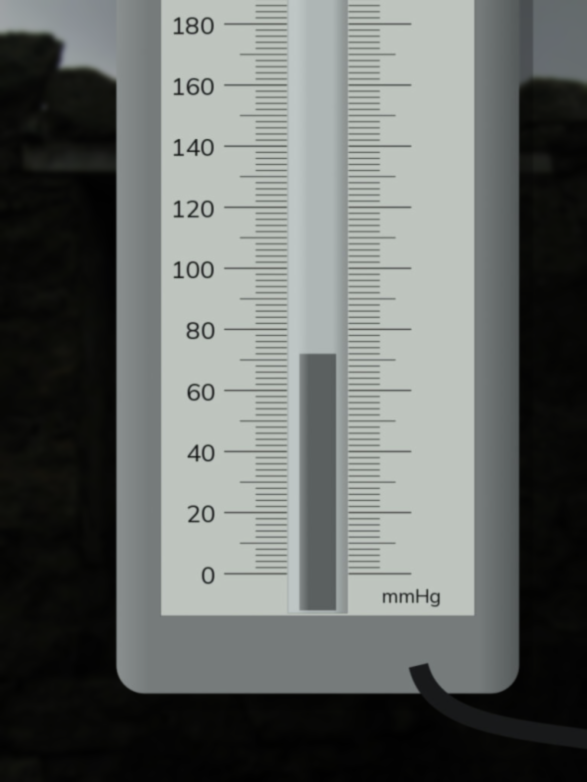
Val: 72 mmHg
